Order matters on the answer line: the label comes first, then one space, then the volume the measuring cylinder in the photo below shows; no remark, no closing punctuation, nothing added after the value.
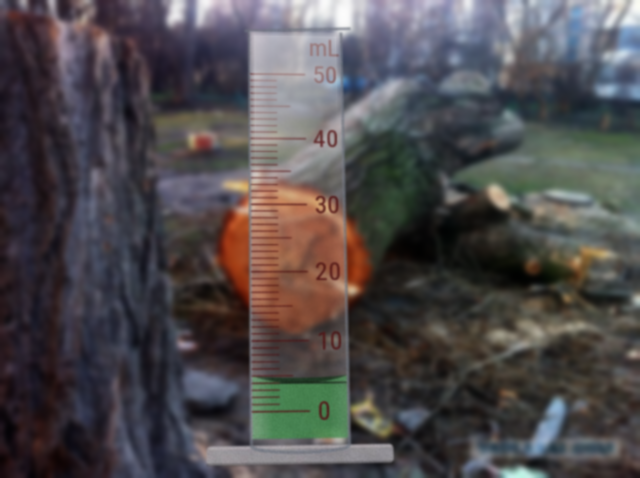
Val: 4 mL
